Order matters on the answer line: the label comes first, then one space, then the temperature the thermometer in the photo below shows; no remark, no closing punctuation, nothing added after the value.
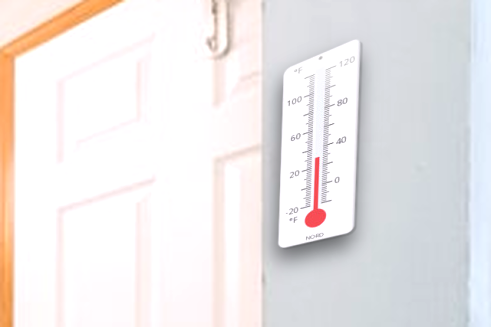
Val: 30 °F
